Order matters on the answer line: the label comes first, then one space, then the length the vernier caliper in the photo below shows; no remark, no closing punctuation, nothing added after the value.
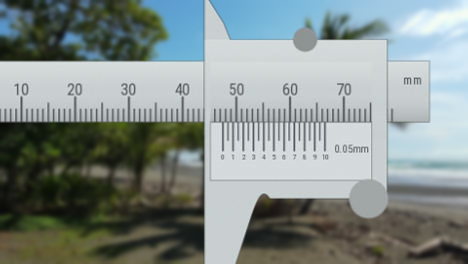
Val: 47.5 mm
